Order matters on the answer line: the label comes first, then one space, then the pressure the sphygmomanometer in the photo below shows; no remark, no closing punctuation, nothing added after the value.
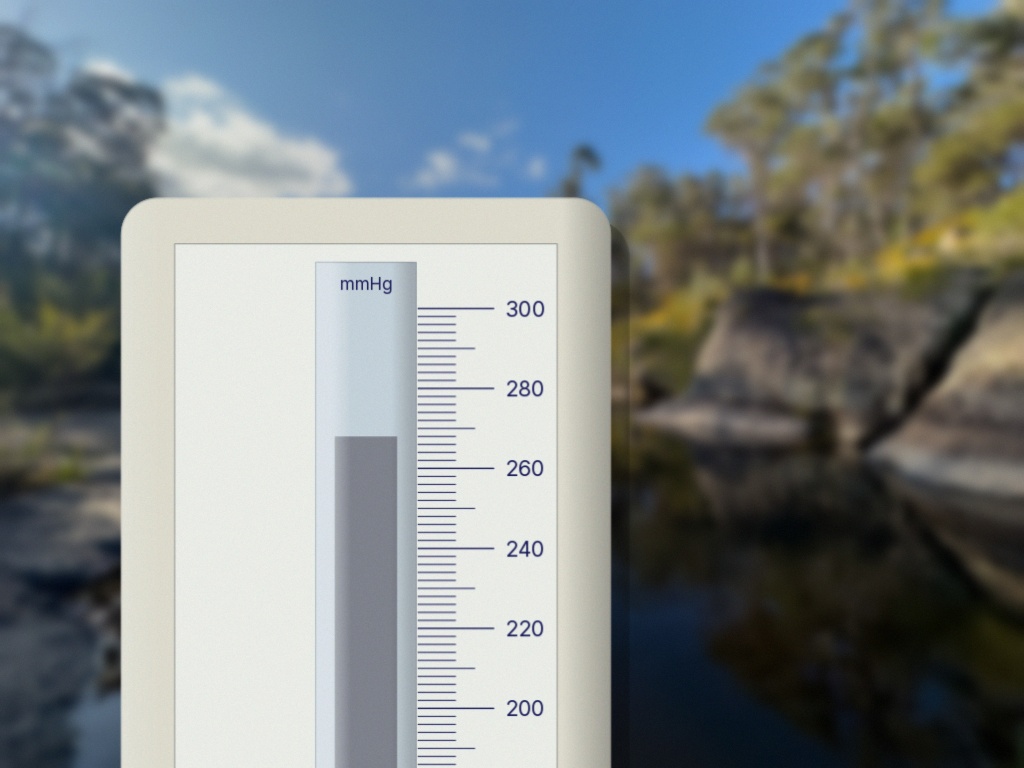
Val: 268 mmHg
